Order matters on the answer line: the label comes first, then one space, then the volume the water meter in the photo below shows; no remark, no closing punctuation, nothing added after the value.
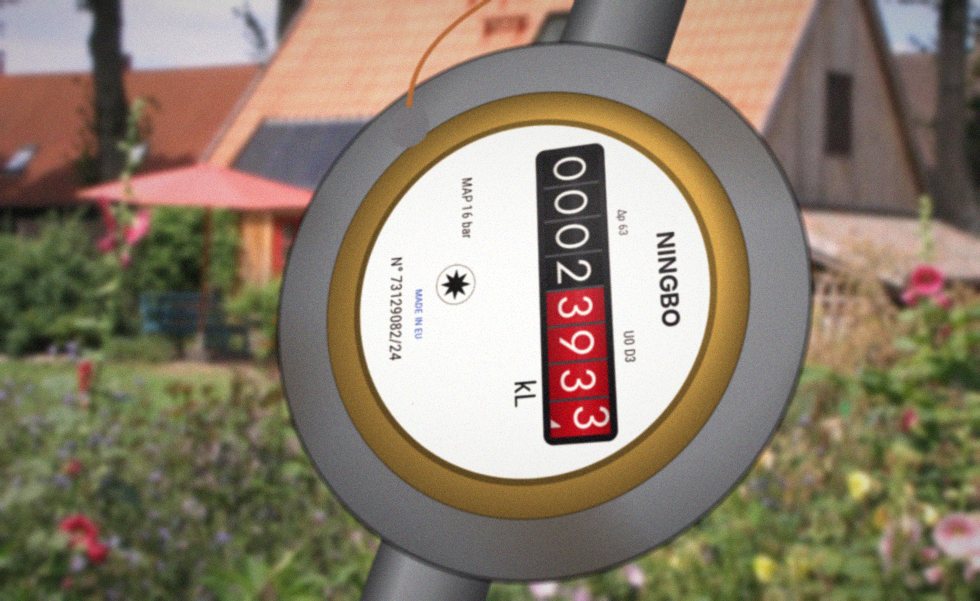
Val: 2.3933 kL
